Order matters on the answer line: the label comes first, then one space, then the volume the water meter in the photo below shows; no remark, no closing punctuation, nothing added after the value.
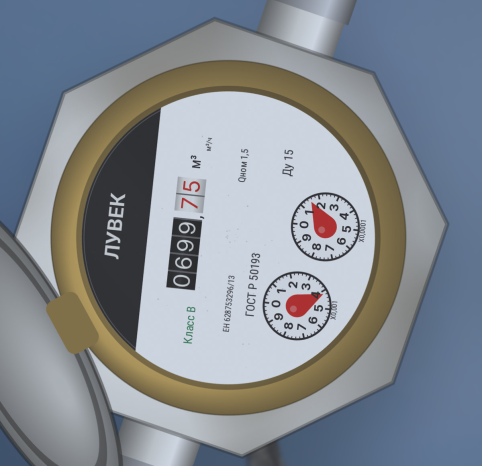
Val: 699.7541 m³
